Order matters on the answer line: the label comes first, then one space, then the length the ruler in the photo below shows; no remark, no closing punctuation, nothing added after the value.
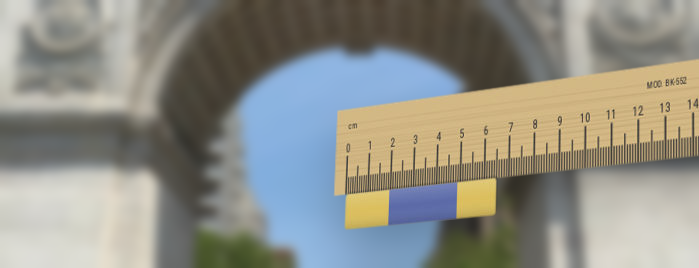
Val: 6.5 cm
